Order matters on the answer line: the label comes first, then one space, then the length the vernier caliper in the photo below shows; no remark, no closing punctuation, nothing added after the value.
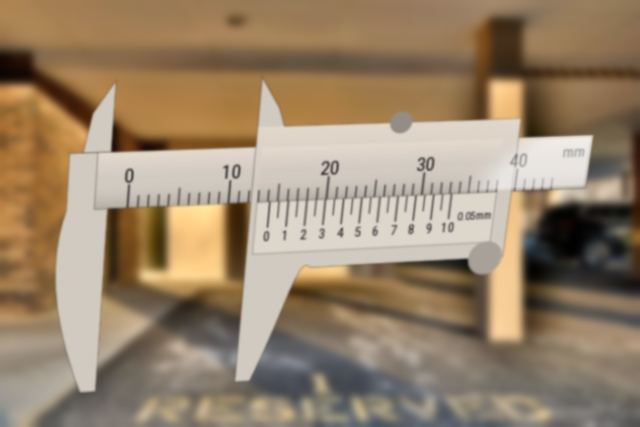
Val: 14.2 mm
